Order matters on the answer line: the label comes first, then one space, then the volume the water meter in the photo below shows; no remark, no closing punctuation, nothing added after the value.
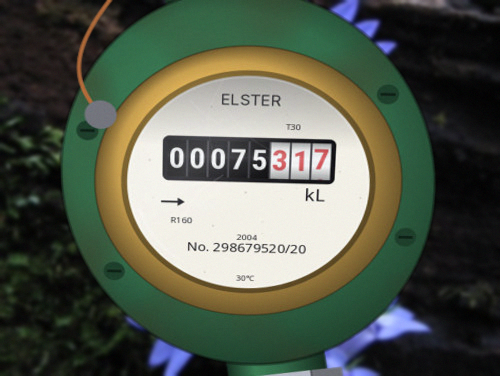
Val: 75.317 kL
